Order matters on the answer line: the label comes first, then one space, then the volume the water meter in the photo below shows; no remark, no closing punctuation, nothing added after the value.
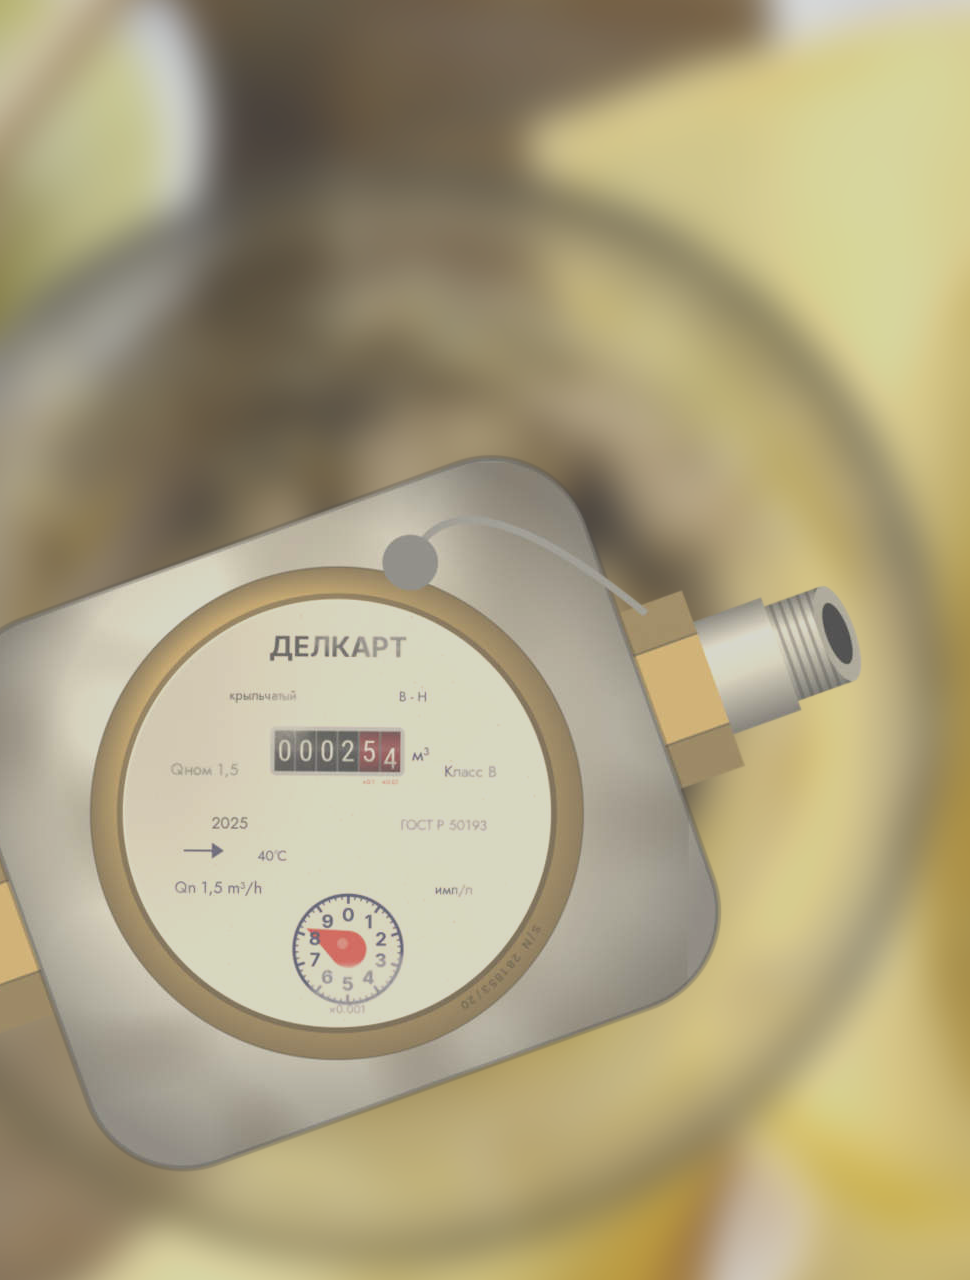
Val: 2.538 m³
